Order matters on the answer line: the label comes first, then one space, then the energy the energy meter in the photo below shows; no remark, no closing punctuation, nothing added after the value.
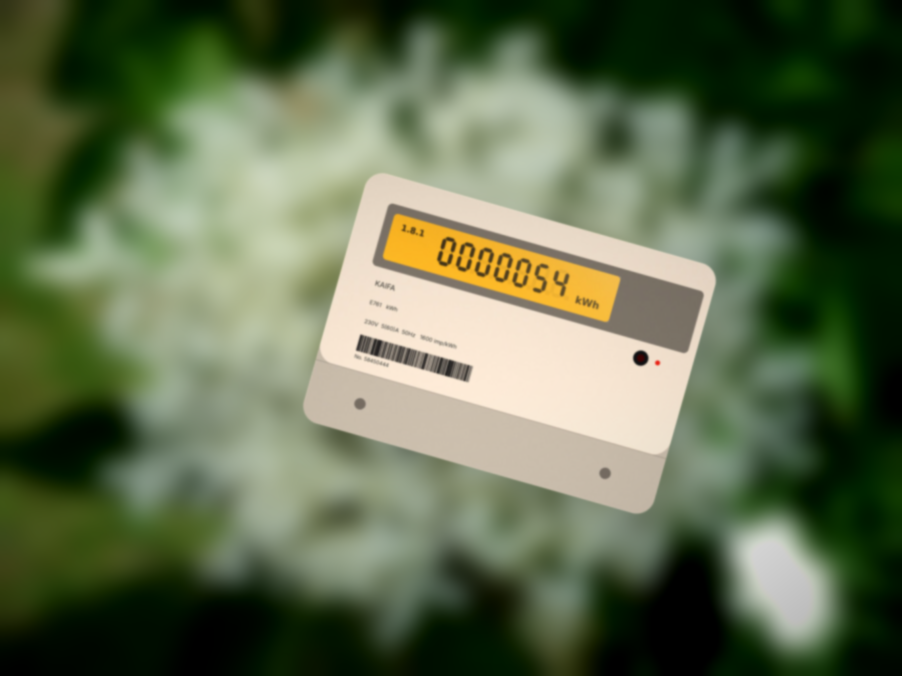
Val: 54 kWh
